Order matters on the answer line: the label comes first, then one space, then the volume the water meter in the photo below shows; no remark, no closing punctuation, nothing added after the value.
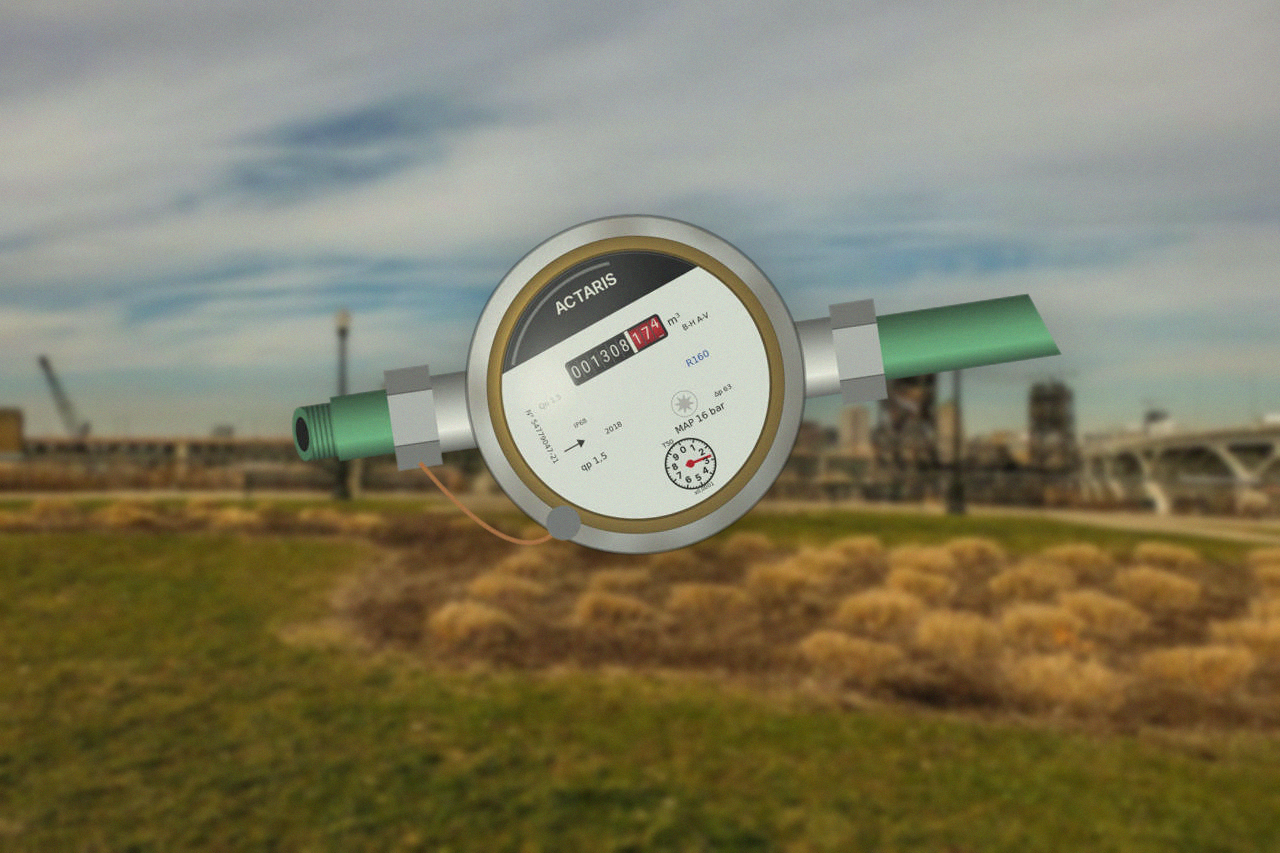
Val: 1308.1742 m³
